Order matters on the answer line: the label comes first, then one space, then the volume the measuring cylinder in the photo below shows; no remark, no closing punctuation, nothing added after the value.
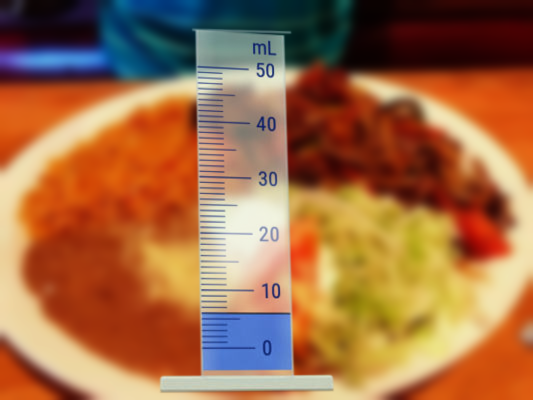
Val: 6 mL
